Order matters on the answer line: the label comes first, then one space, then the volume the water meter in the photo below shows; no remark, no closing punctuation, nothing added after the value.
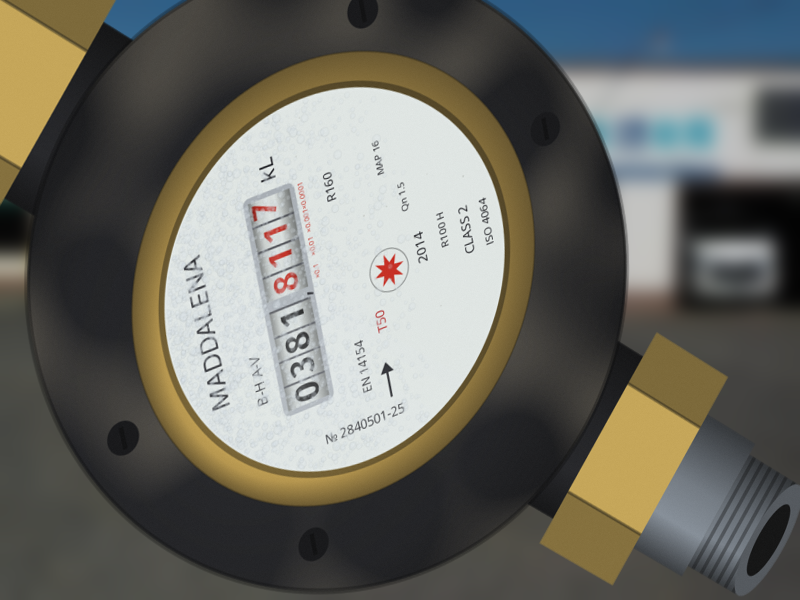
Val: 381.8117 kL
